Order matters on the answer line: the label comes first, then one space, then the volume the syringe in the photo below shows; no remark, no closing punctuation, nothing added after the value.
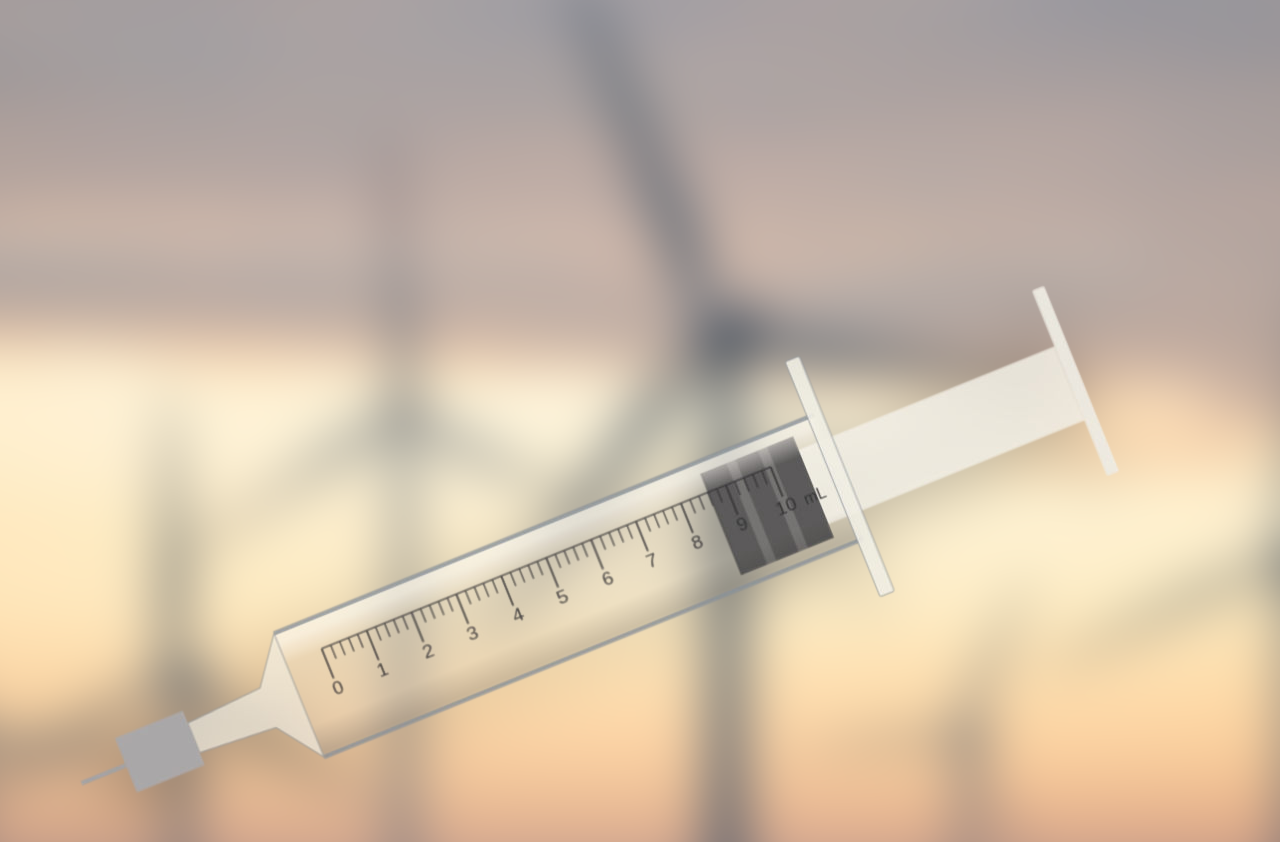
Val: 8.6 mL
